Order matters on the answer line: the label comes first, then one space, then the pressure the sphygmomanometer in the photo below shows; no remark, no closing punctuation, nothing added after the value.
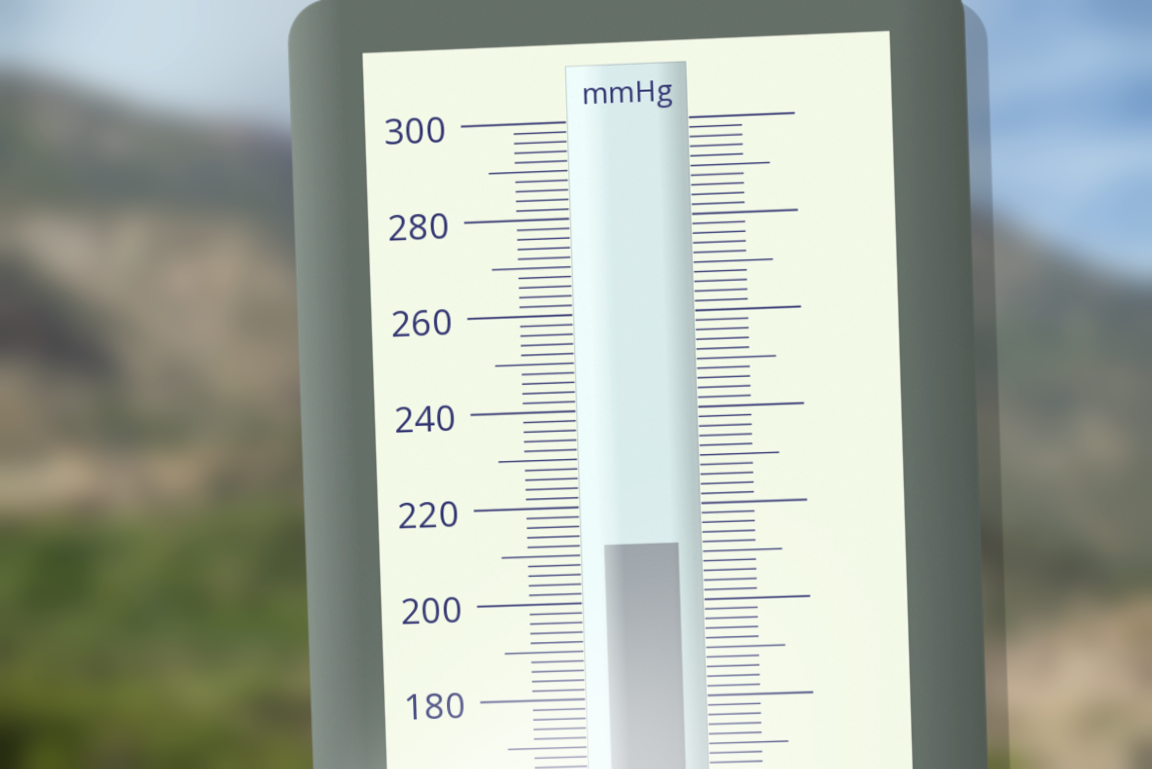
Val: 212 mmHg
